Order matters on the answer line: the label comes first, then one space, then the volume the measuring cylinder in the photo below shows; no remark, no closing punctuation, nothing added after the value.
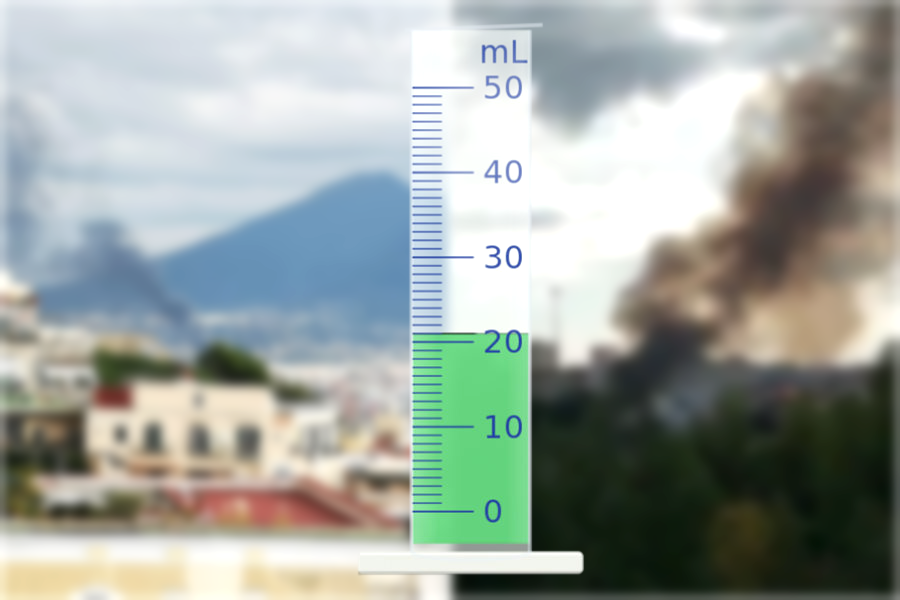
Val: 21 mL
